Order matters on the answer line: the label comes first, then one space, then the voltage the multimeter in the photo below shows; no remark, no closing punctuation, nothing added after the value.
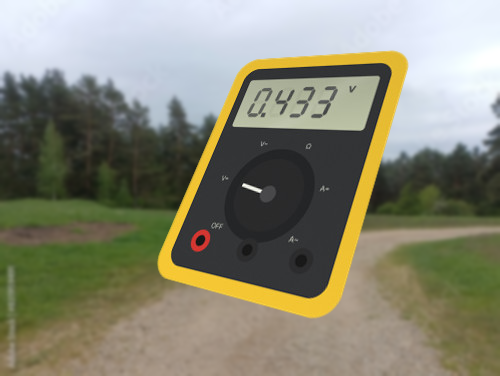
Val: 0.433 V
